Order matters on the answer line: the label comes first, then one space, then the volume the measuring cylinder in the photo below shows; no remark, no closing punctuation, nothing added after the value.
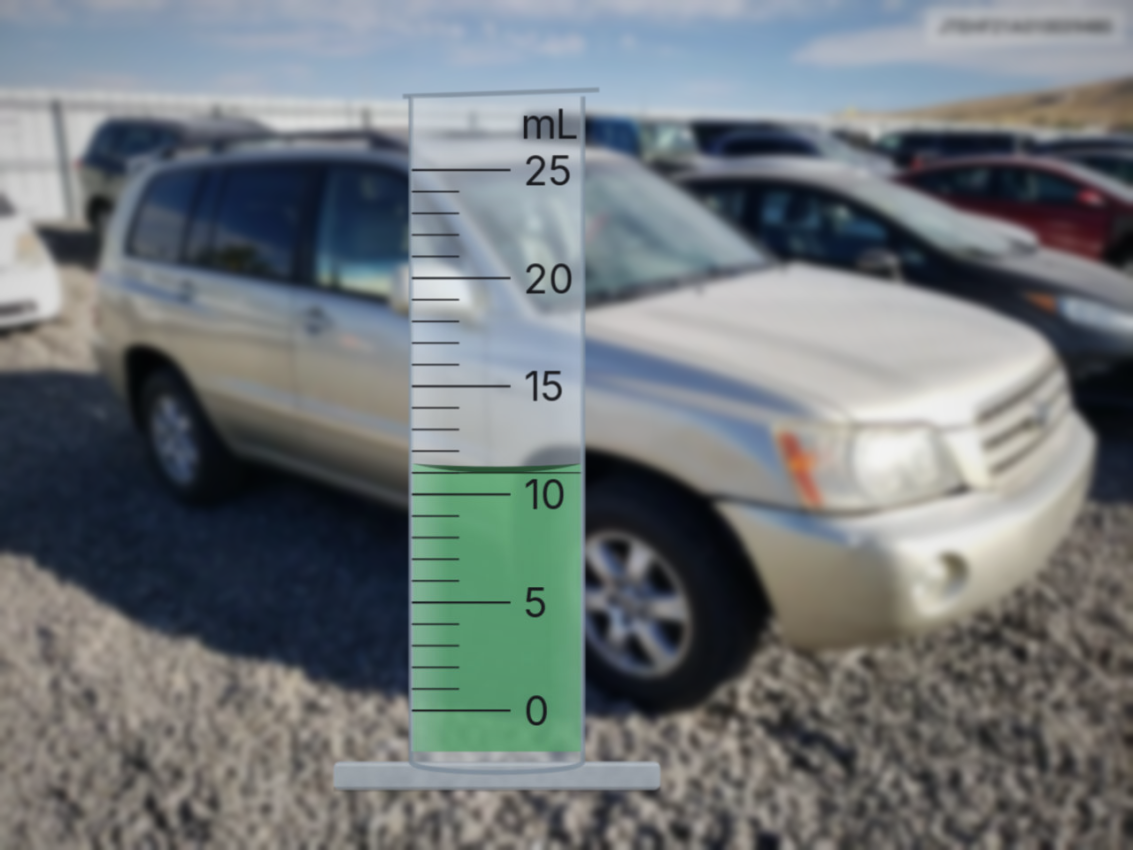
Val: 11 mL
